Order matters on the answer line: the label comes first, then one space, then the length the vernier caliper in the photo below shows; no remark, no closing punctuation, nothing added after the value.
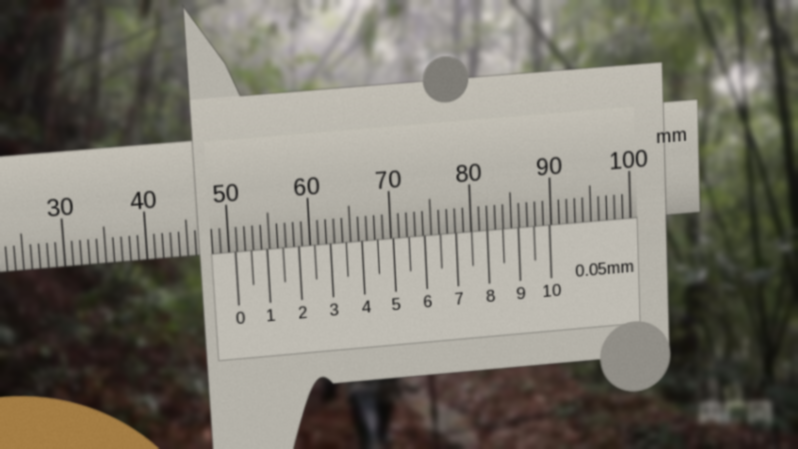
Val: 50.8 mm
